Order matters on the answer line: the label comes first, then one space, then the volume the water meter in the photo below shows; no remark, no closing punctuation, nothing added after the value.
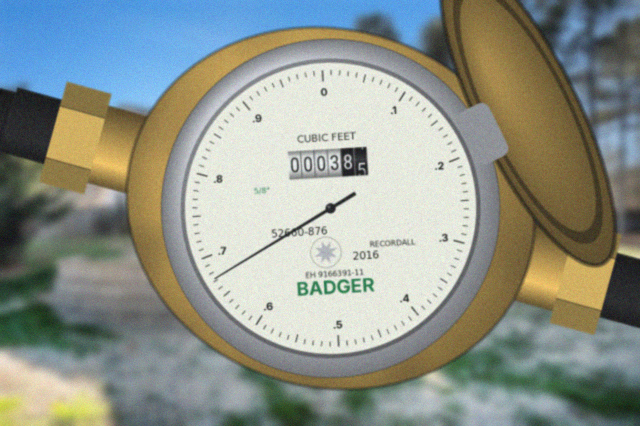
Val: 384.67 ft³
